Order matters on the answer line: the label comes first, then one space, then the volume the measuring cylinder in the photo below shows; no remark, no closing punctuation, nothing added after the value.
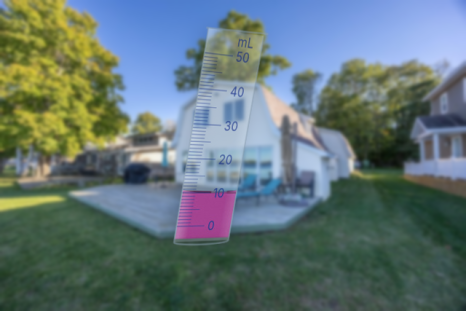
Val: 10 mL
